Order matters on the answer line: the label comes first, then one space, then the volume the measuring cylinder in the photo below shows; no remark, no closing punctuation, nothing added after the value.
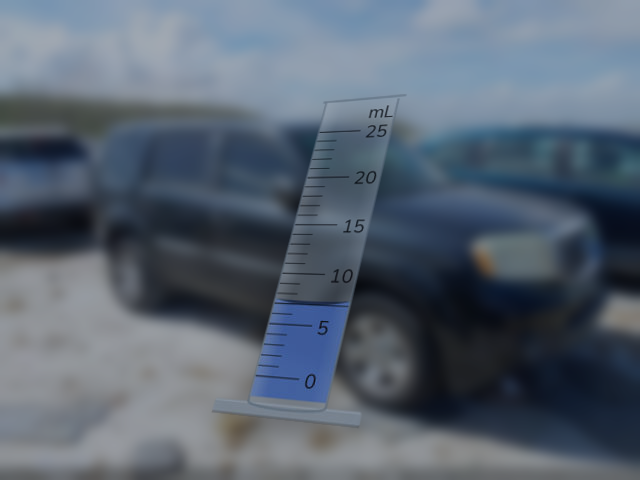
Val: 7 mL
